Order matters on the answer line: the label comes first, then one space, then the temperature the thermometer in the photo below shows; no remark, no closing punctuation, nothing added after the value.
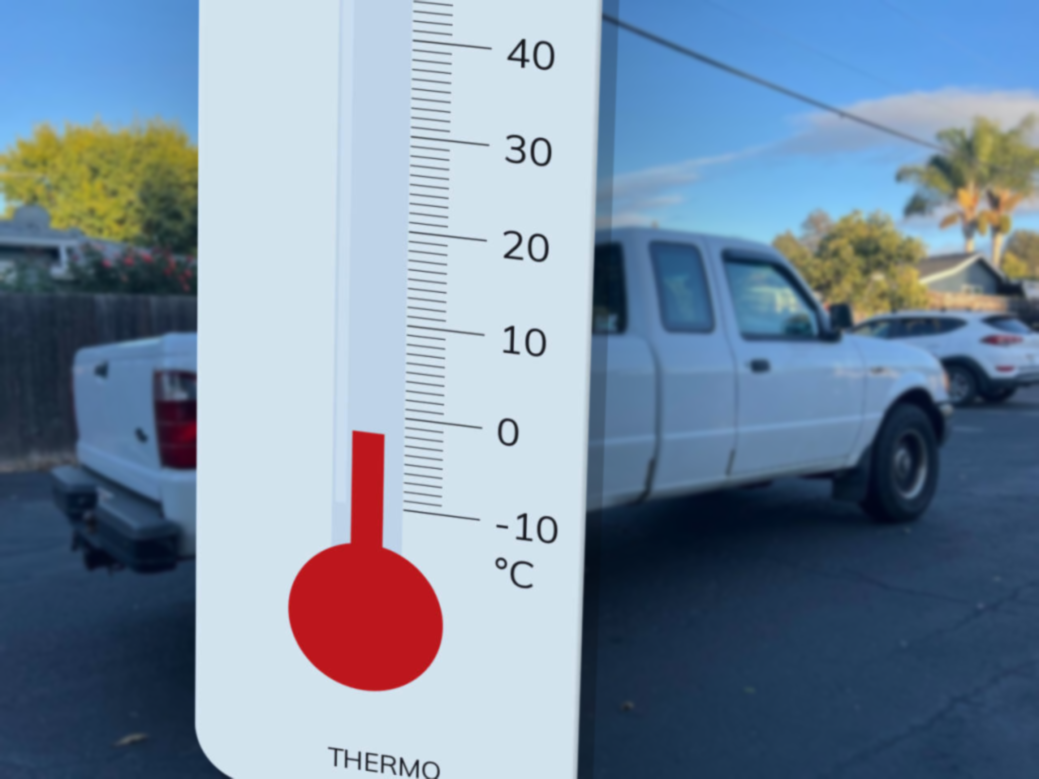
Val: -2 °C
